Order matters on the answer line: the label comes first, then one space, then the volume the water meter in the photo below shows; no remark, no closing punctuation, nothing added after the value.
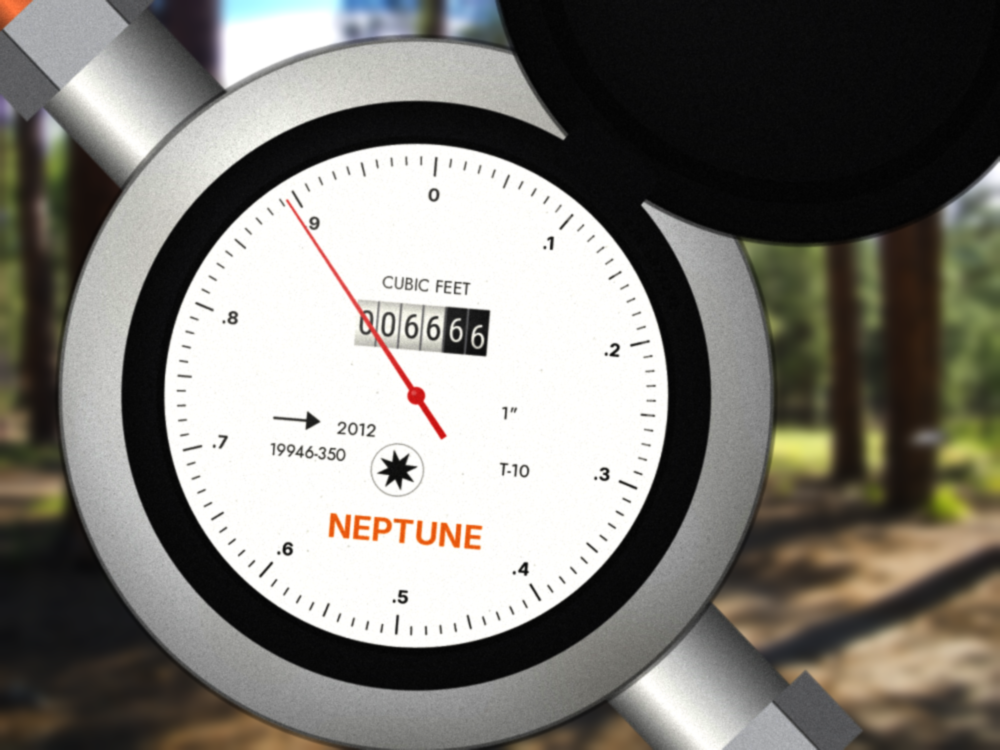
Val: 6665.89 ft³
